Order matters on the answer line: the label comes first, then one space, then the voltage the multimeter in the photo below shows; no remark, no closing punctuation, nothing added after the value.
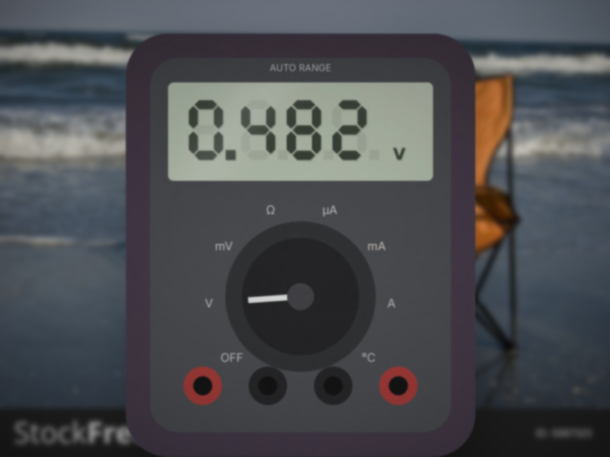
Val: 0.482 V
